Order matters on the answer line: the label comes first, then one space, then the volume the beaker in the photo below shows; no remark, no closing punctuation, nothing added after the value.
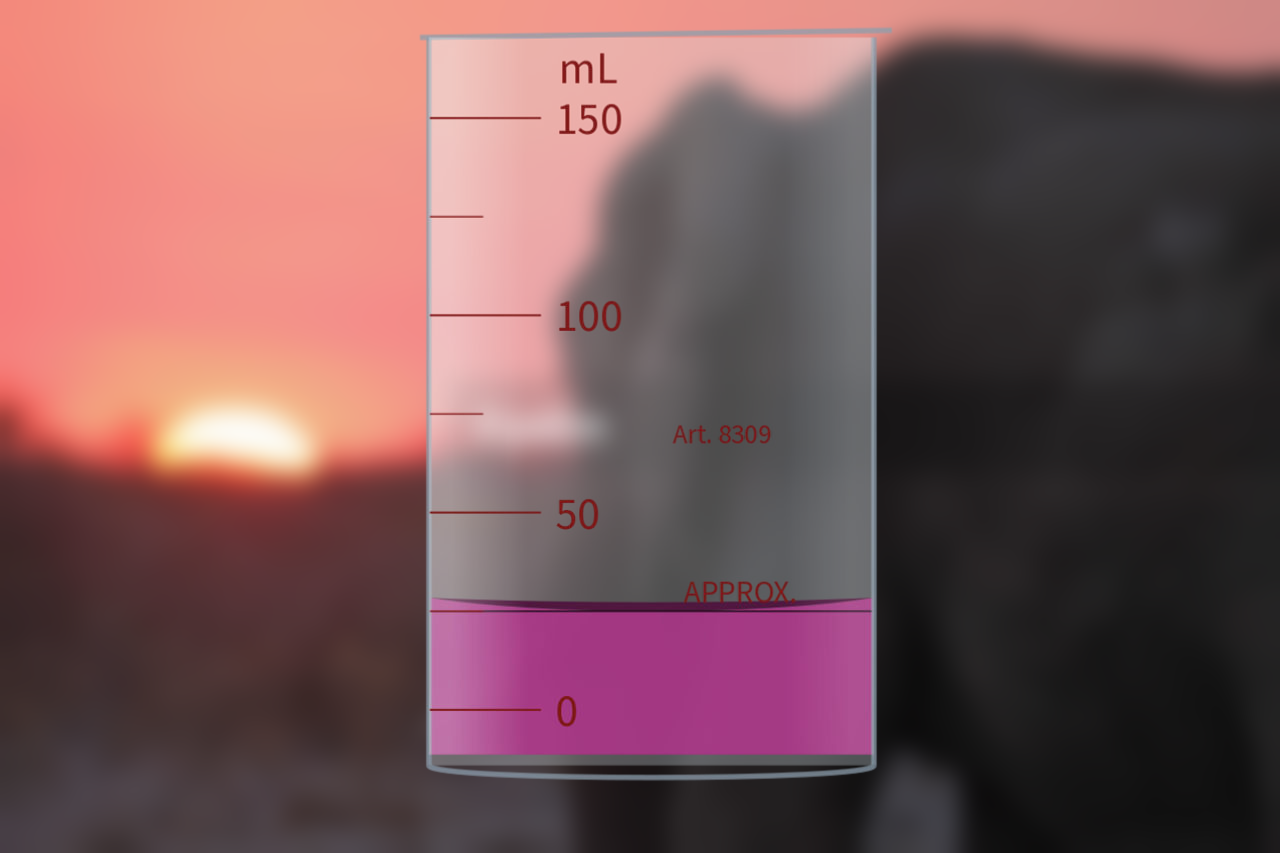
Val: 25 mL
